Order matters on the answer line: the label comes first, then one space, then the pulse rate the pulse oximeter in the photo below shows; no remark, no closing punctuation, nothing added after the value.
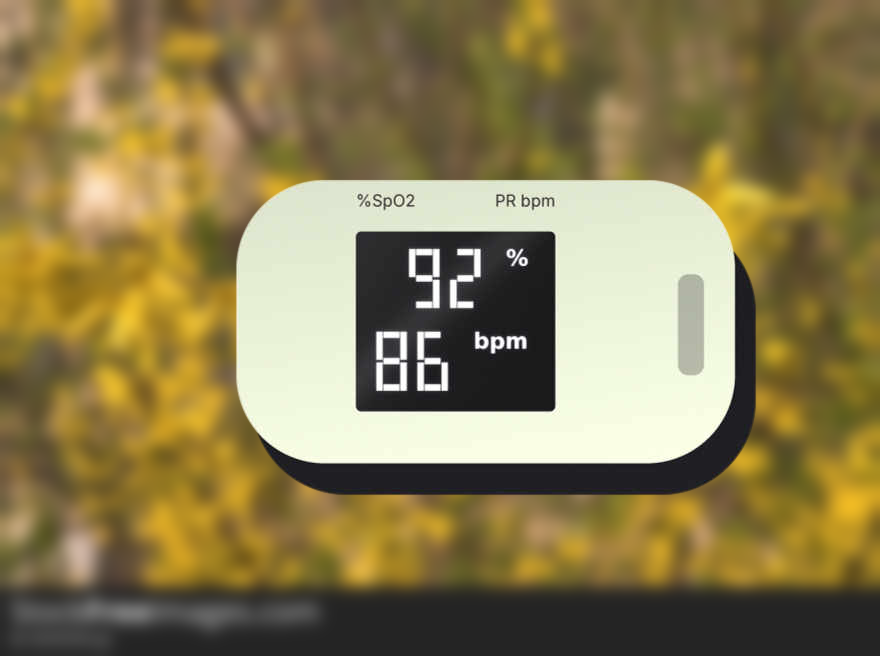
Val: 86 bpm
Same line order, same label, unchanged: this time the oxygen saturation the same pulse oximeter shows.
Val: 92 %
